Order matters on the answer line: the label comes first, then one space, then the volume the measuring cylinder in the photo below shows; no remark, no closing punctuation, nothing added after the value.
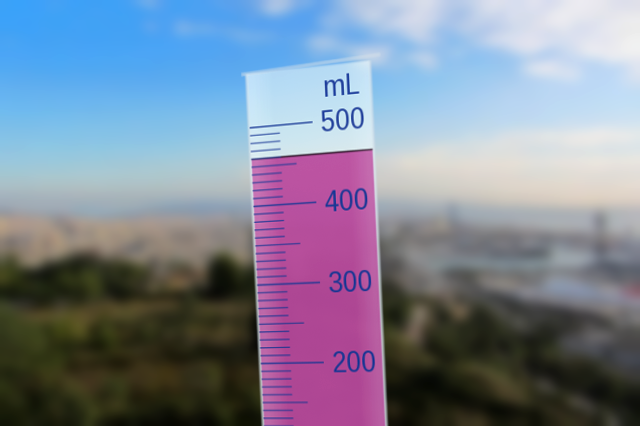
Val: 460 mL
